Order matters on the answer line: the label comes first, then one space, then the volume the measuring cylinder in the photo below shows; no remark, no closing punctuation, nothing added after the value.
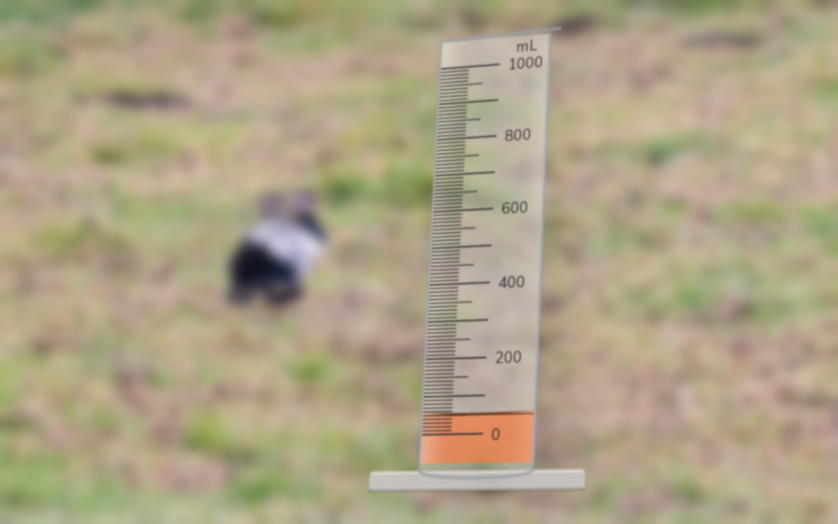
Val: 50 mL
